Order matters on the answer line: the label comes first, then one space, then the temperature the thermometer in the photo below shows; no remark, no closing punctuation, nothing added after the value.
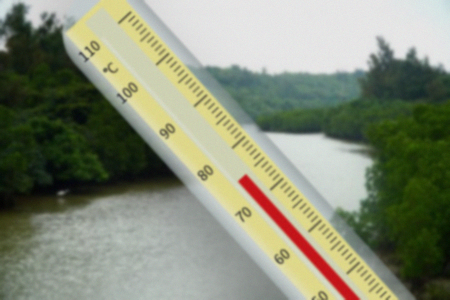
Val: 75 °C
